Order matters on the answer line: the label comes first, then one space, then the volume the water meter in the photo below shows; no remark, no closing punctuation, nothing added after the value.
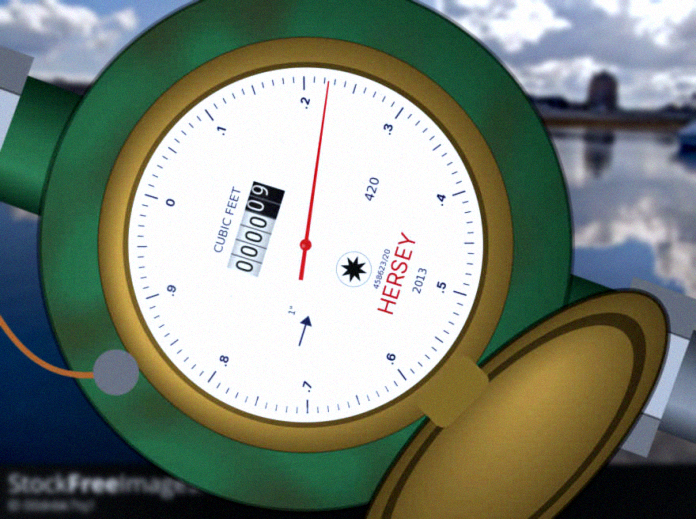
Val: 9.22 ft³
